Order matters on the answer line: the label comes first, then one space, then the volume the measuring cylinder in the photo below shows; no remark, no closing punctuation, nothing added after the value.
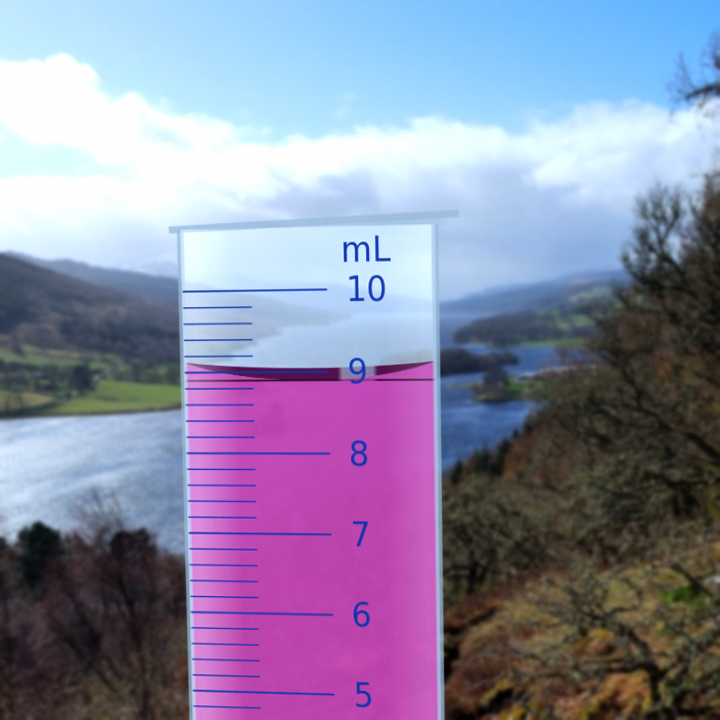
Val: 8.9 mL
